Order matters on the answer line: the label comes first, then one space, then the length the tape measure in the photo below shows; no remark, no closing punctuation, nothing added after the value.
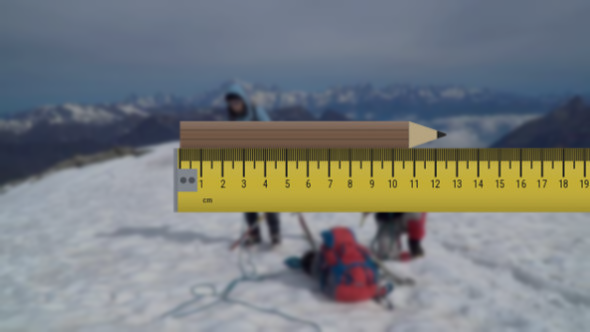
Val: 12.5 cm
